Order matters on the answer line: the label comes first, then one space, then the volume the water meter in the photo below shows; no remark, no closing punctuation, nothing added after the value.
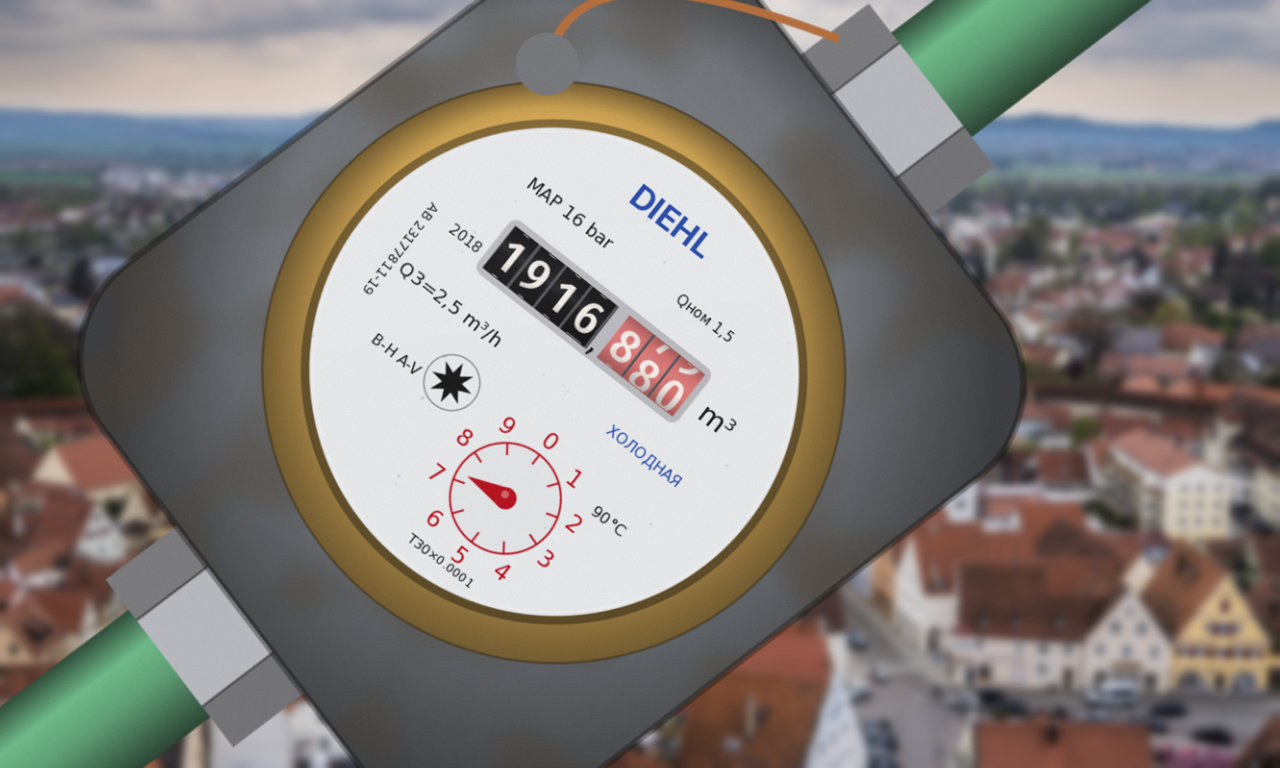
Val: 1916.8797 m³
